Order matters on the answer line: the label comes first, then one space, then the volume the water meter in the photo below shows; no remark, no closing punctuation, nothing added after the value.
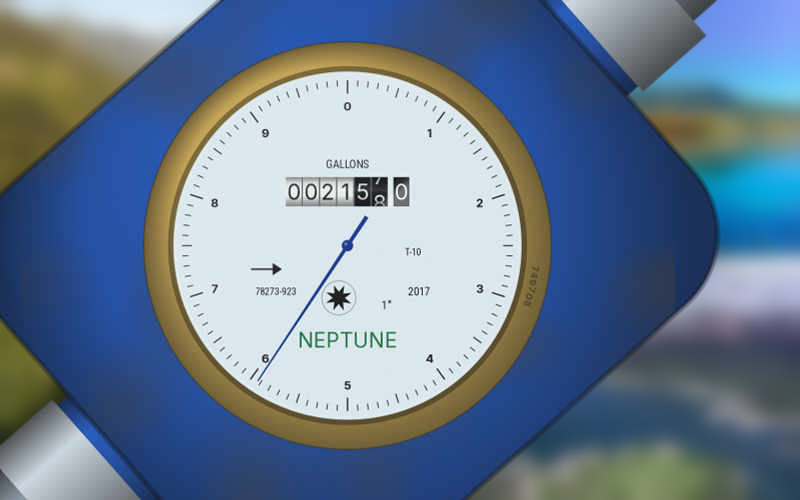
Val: 21575.9 gal
